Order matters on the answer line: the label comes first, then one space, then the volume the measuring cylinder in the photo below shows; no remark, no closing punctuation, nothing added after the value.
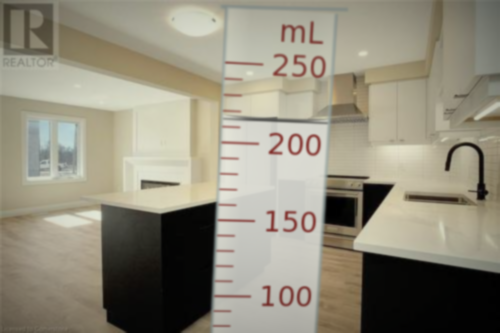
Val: 215 mL
